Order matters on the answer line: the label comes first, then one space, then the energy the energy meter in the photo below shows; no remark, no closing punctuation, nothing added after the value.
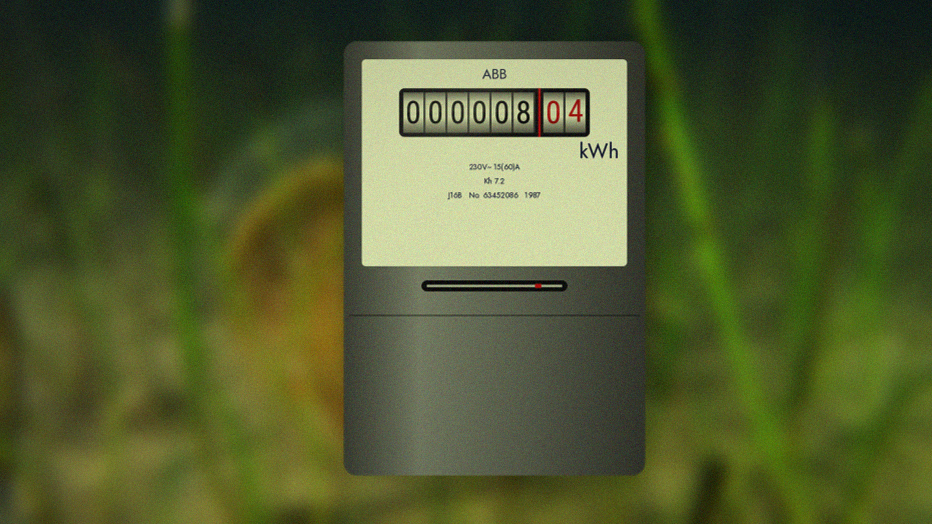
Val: 8.04 kWh
